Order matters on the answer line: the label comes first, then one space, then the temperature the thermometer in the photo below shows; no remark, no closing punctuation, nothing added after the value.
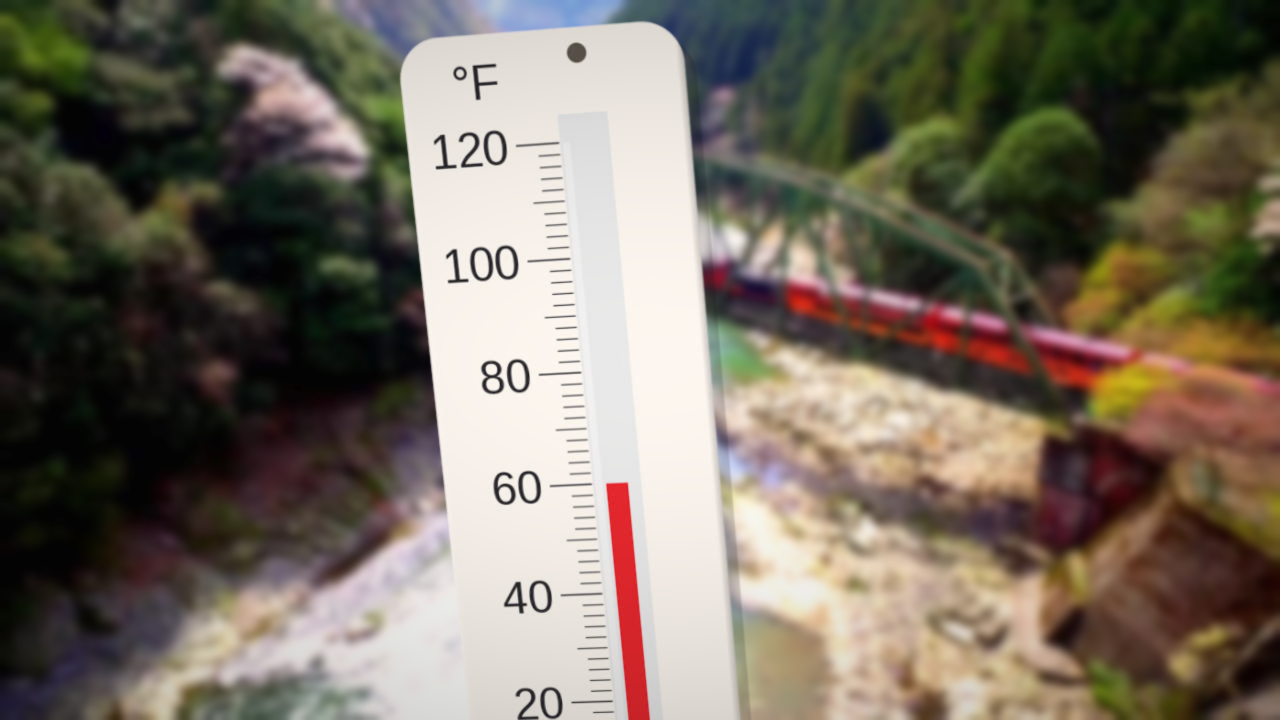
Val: 60 °F
